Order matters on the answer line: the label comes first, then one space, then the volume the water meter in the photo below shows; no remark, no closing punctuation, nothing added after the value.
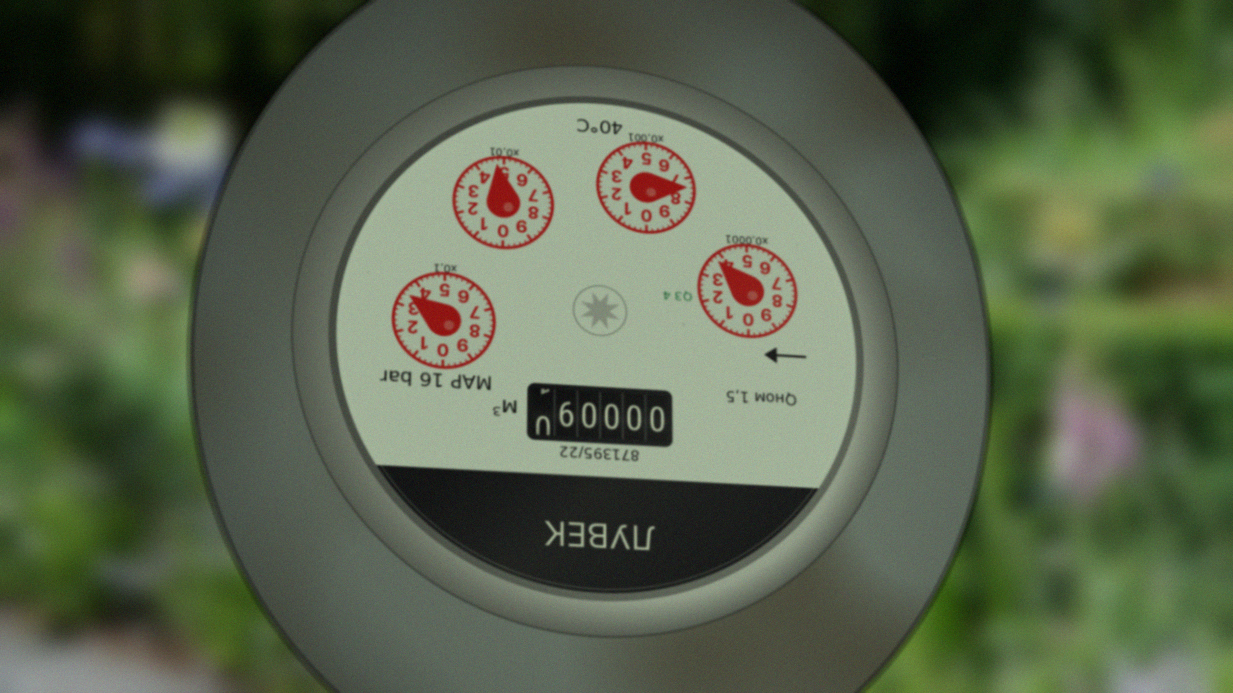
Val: 90.3473 m³
